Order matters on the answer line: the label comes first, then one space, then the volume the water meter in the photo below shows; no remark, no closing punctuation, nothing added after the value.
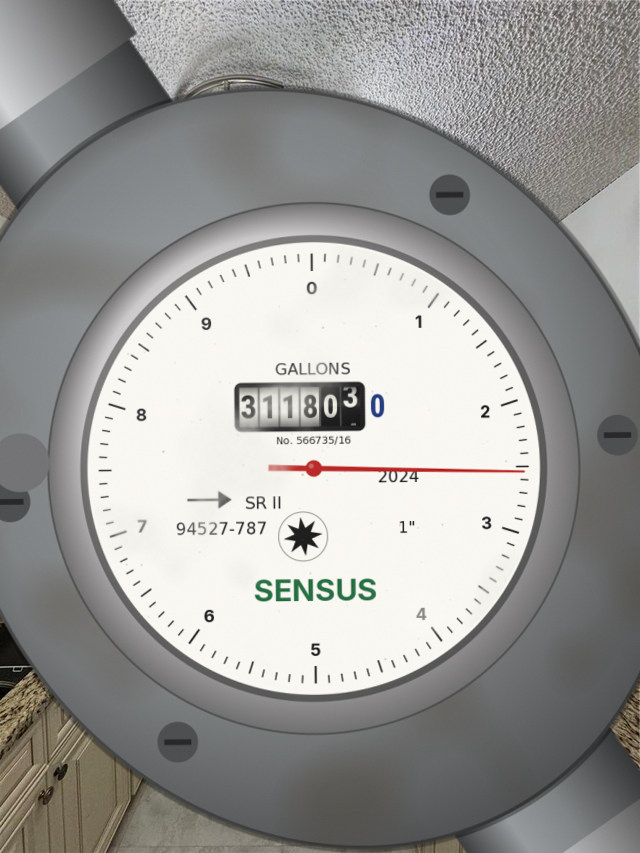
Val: 3118032.5 gal
